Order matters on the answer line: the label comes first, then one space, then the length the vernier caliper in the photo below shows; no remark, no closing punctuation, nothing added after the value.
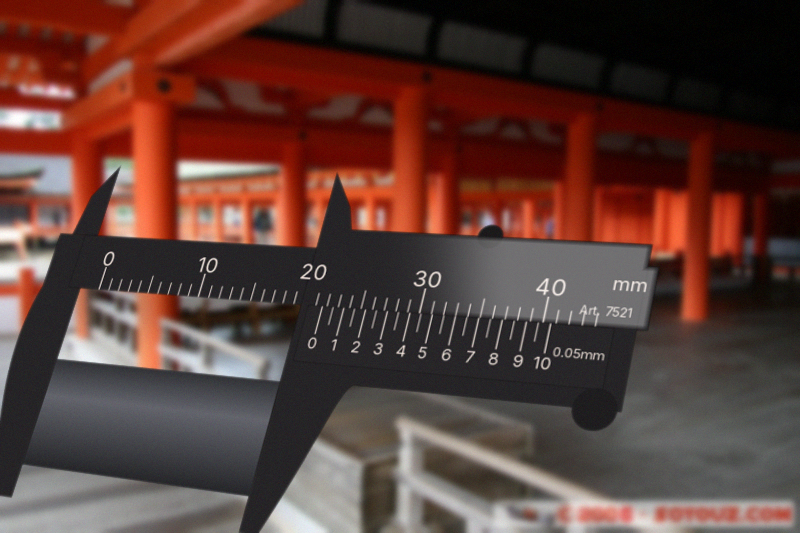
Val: 21.6 mm
